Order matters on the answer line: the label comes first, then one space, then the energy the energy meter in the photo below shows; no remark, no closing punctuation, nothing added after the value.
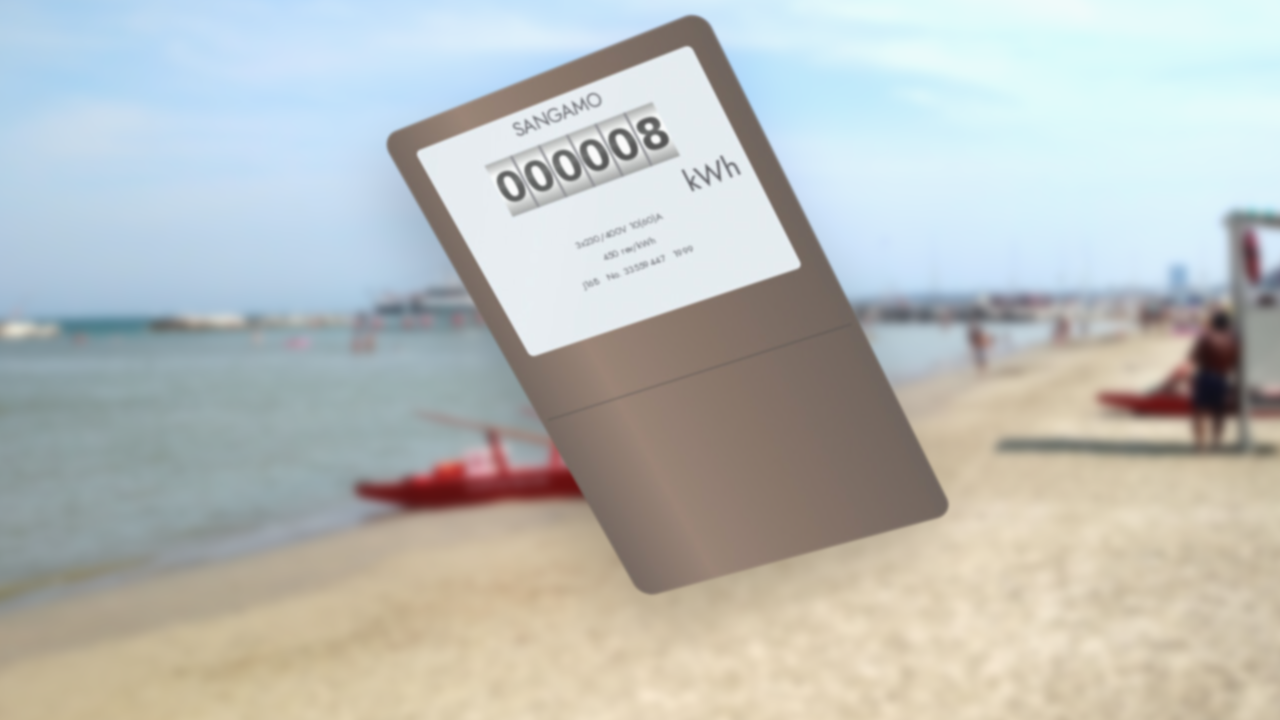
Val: 8 kWh
